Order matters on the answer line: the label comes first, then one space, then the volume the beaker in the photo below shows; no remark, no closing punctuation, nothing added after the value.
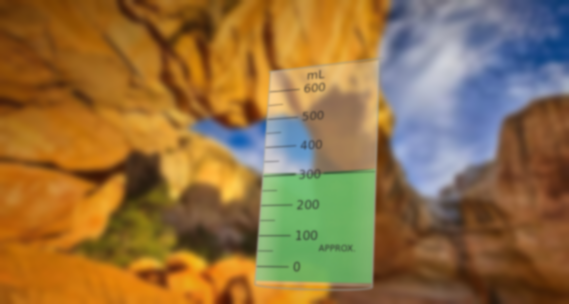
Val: 300 mL
